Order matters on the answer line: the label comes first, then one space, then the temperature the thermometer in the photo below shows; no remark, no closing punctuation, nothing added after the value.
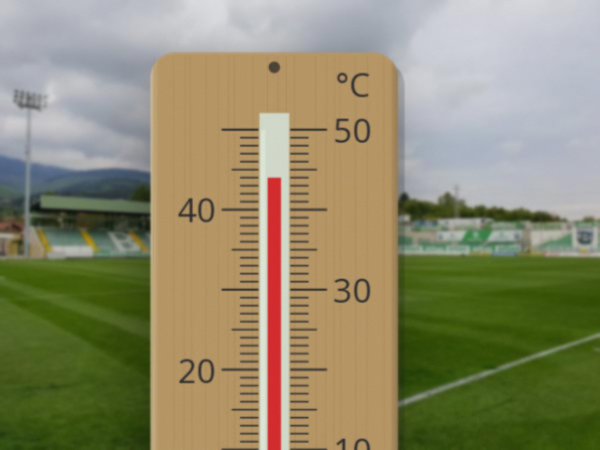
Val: 44 °C
